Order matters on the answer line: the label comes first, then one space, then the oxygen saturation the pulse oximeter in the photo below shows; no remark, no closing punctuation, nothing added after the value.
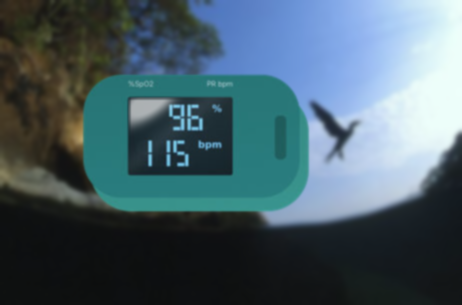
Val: 96 %
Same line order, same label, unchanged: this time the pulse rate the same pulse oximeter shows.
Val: 115 bpm
